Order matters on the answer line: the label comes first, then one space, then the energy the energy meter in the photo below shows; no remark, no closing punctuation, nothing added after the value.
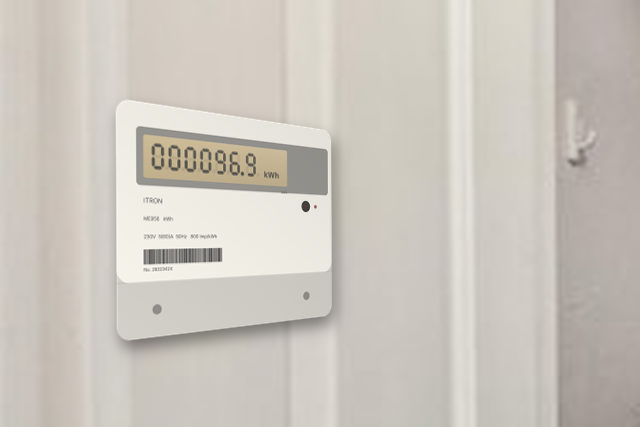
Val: 96.9 kWh
